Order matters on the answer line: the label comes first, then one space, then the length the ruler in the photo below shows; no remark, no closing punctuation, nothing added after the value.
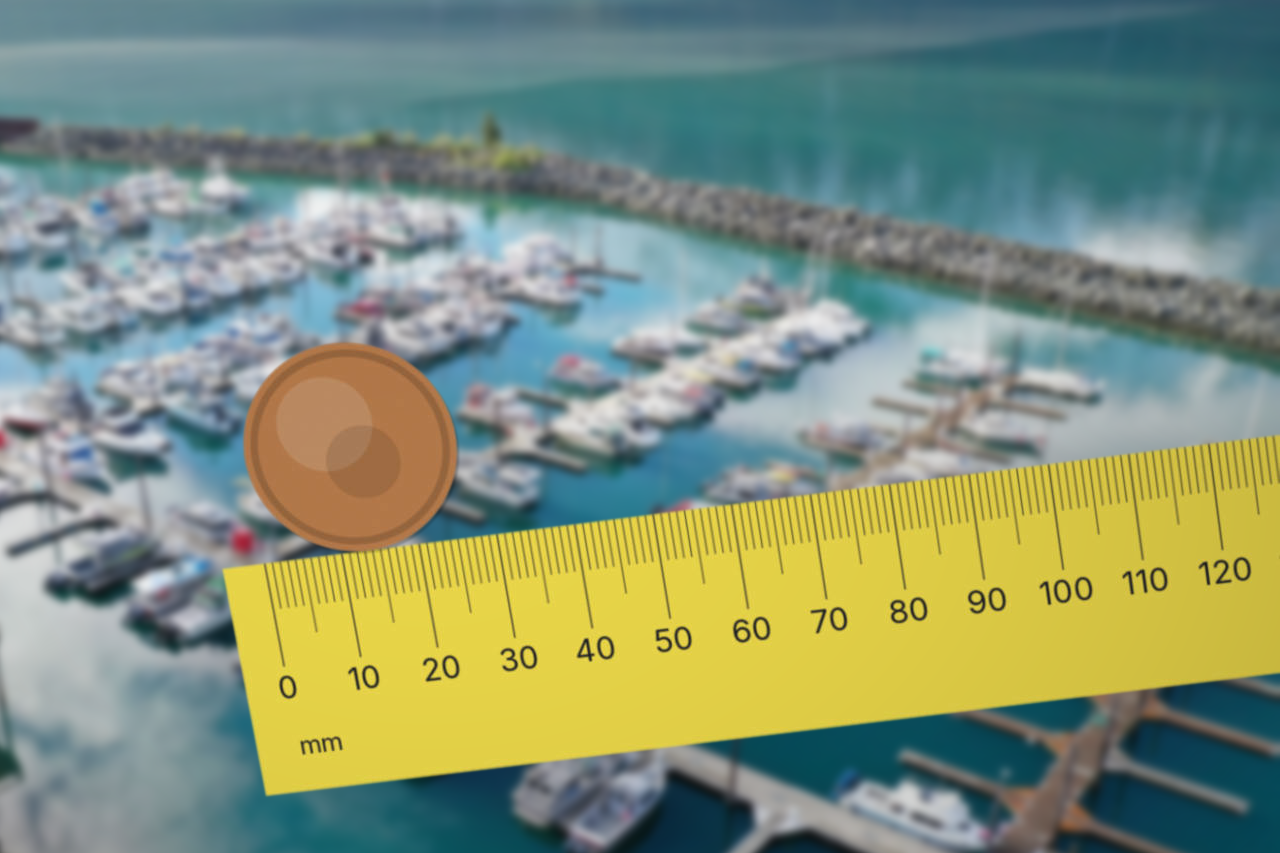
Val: 27 mm
